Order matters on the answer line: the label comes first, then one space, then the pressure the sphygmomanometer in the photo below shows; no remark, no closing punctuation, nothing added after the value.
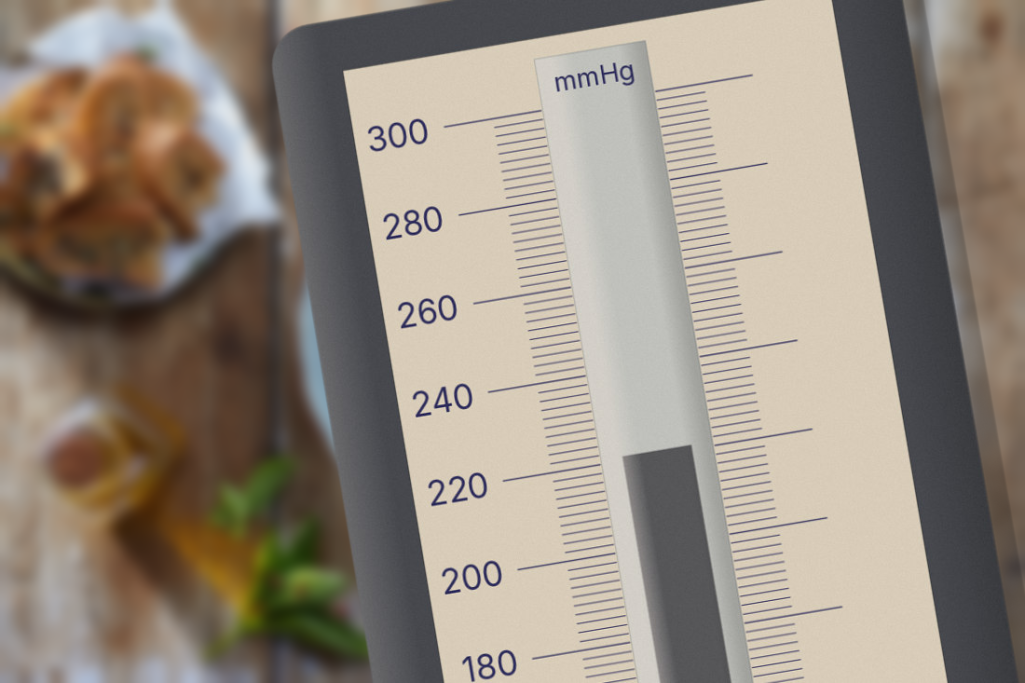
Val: 221 mmHg
